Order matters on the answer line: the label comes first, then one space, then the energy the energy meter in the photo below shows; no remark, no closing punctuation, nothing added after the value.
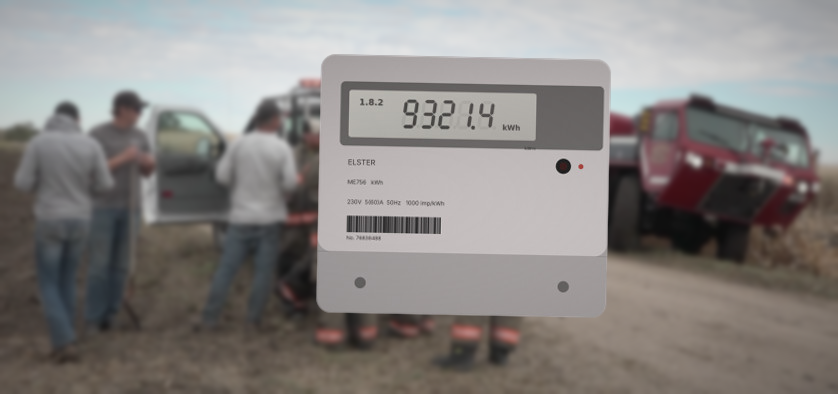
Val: 9321.4 kWh
